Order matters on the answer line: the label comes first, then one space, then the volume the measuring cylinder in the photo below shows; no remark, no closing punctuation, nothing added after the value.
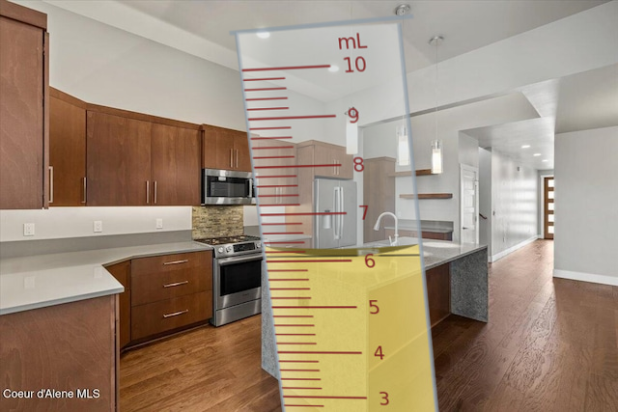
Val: 6.1 mL
